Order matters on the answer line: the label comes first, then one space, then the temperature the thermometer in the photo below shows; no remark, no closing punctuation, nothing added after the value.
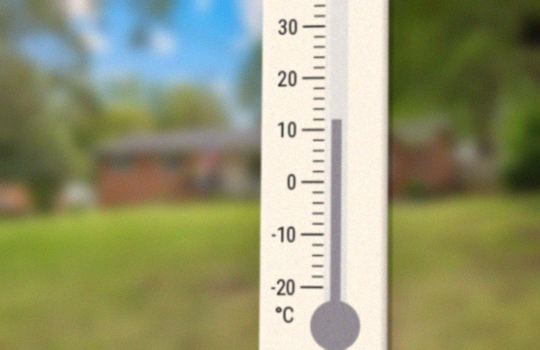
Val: 12 °C
